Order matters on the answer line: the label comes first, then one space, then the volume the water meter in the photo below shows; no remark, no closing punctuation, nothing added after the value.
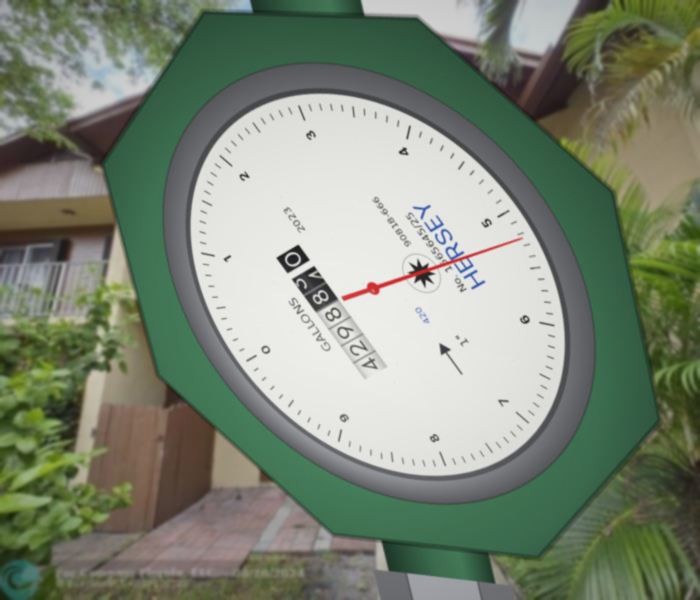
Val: 4298835.2 gal
